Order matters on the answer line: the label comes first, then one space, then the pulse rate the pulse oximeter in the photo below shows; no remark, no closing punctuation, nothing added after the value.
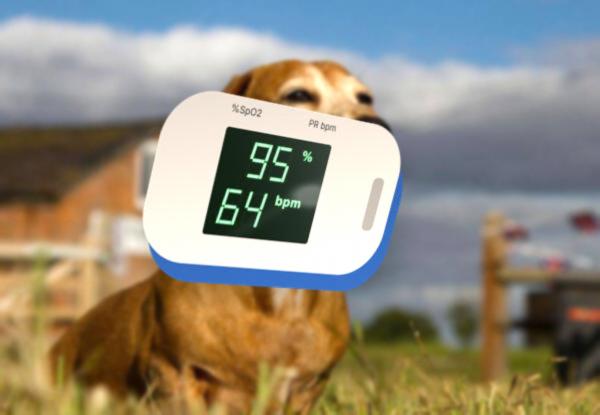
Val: 64 bpm
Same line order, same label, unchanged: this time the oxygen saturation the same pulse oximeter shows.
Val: 95 %
